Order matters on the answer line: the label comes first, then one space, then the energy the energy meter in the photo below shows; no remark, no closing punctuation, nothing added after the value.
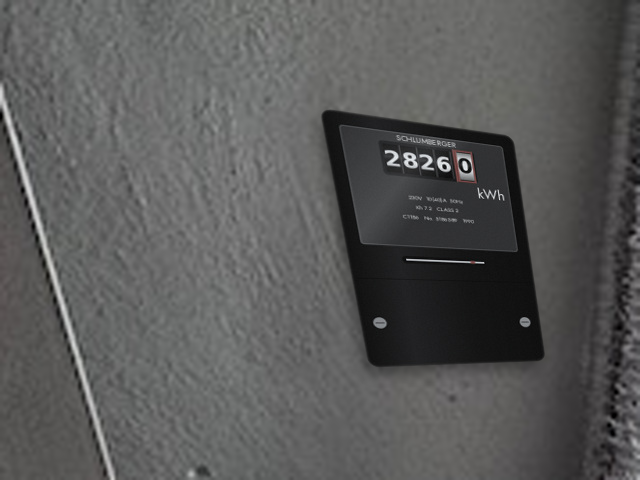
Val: 2826.0 kWh
